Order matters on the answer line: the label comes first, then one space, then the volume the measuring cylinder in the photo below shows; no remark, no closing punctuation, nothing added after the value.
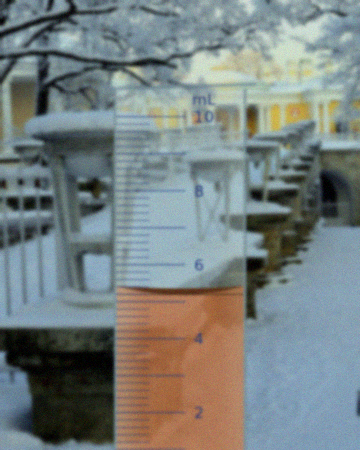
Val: 5.2 mL
